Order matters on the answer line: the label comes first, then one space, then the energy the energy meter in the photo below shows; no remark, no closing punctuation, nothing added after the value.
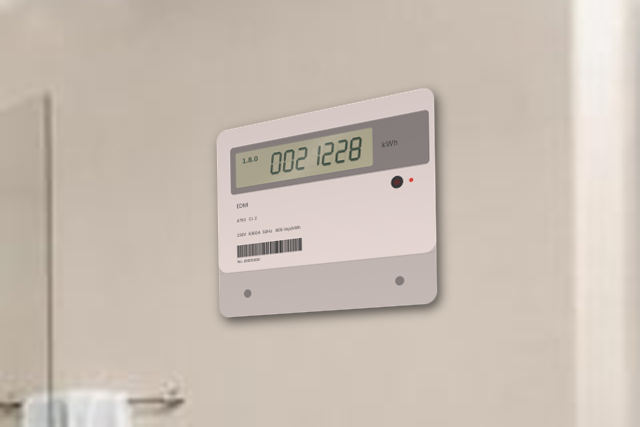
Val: 21228 kWh
